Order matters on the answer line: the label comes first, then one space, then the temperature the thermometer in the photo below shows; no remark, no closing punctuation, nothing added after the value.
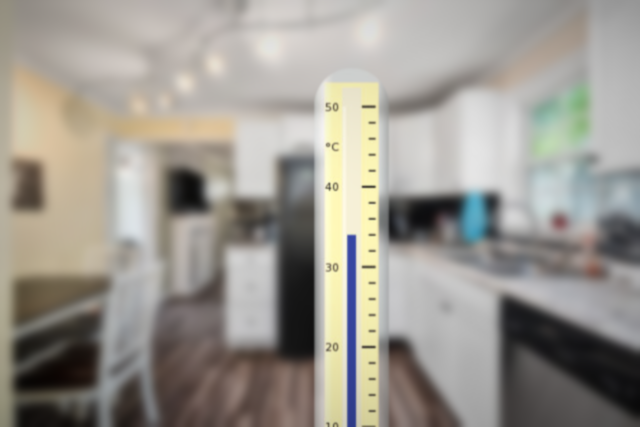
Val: 34 °C
